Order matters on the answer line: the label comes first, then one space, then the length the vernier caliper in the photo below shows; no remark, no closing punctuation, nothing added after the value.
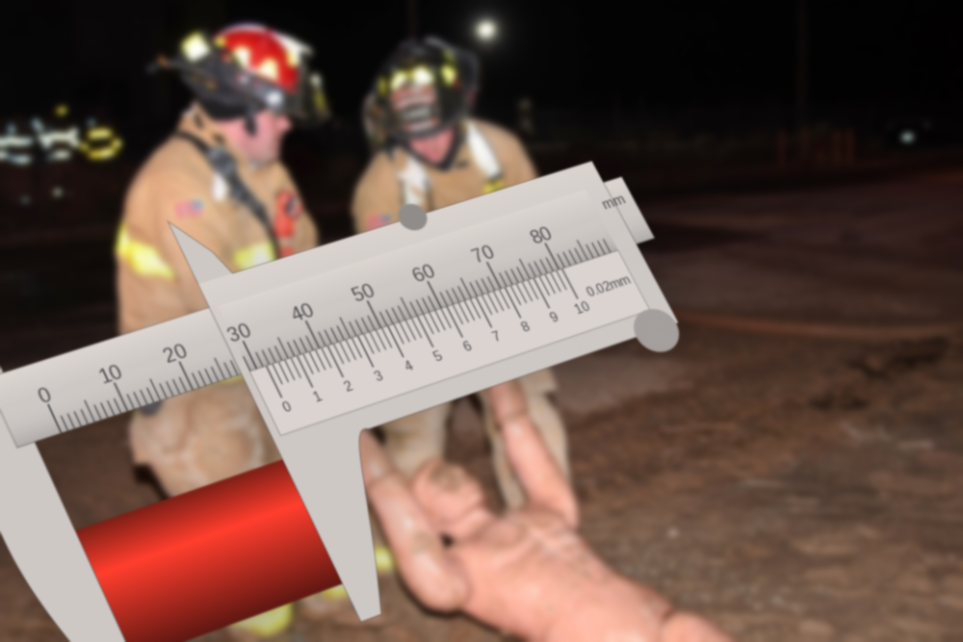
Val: 31.5 mm
